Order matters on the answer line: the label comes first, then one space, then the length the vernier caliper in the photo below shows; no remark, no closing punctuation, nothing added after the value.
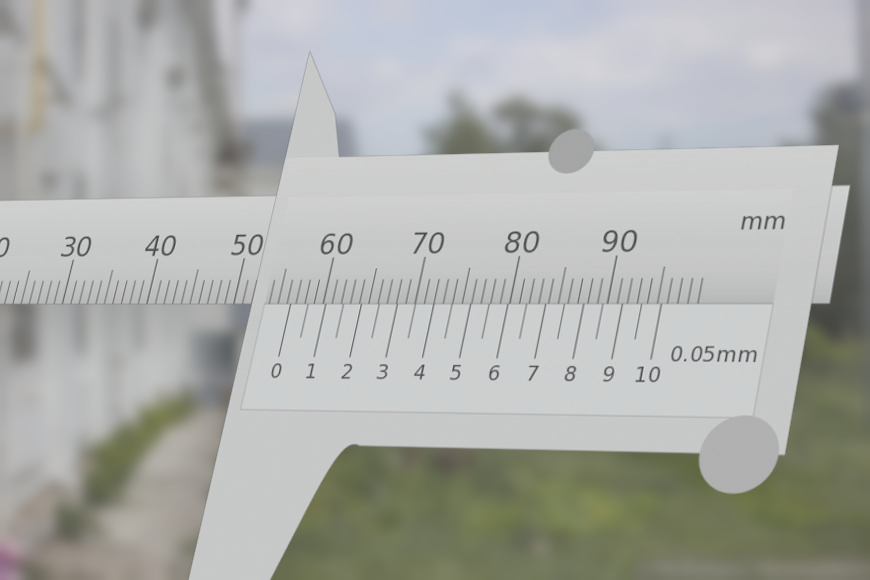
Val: 56.4 mm
